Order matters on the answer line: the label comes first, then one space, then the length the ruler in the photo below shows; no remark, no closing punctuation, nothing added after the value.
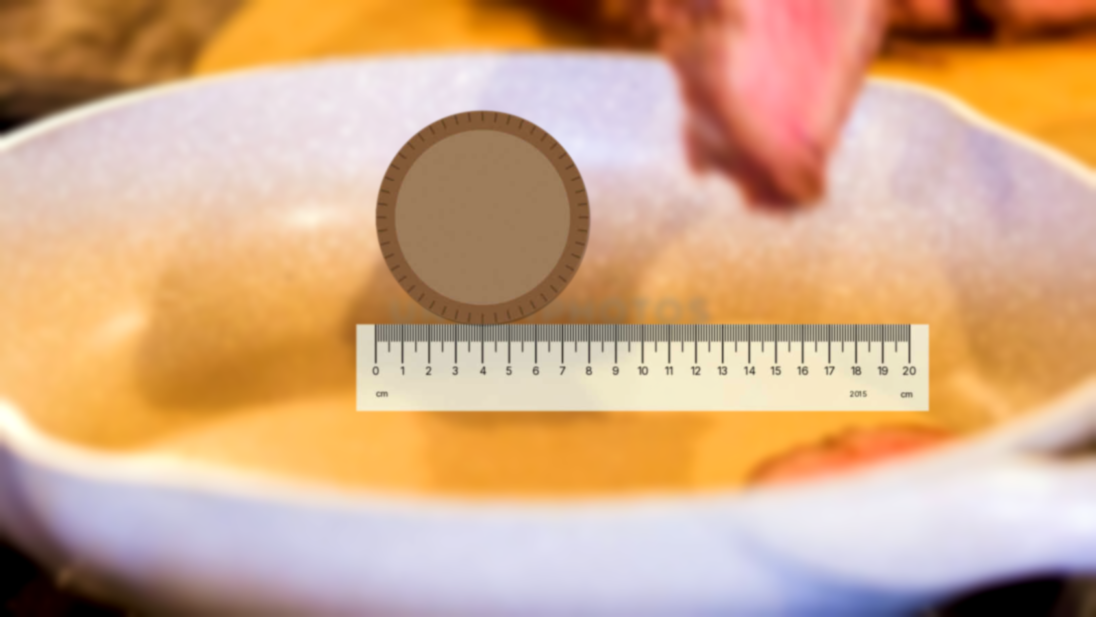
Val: 8 cm
